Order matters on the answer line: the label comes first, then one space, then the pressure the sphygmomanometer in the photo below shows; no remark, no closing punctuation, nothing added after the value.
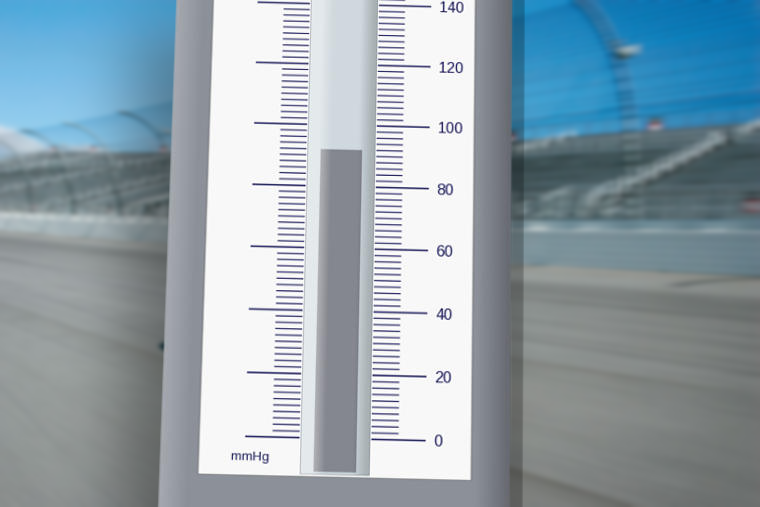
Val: 92 mmHg
